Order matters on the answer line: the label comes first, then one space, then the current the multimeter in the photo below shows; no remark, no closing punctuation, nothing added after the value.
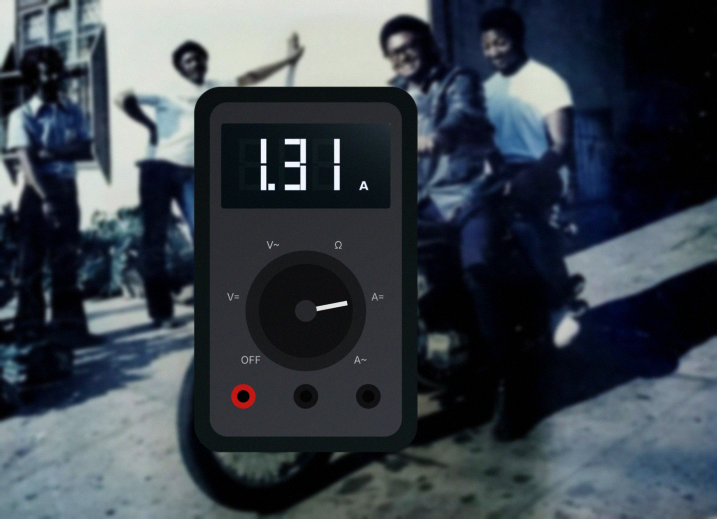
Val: 1.31 A
